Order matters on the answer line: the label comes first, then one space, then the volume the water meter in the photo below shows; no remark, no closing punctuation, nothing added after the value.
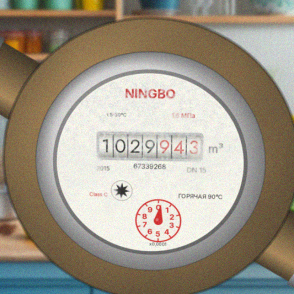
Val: 1029.9430 m³
